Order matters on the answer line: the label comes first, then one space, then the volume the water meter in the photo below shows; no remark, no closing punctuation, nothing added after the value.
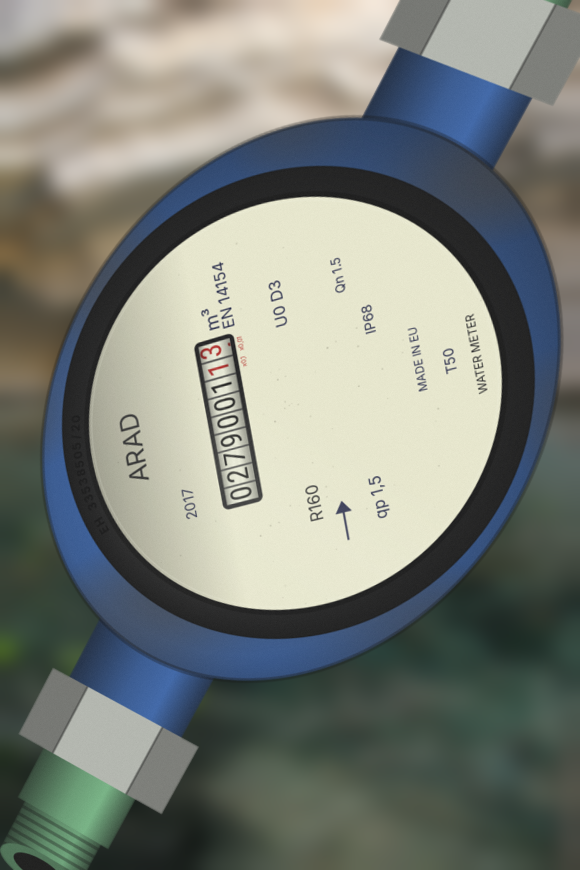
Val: 279001.13 m³
